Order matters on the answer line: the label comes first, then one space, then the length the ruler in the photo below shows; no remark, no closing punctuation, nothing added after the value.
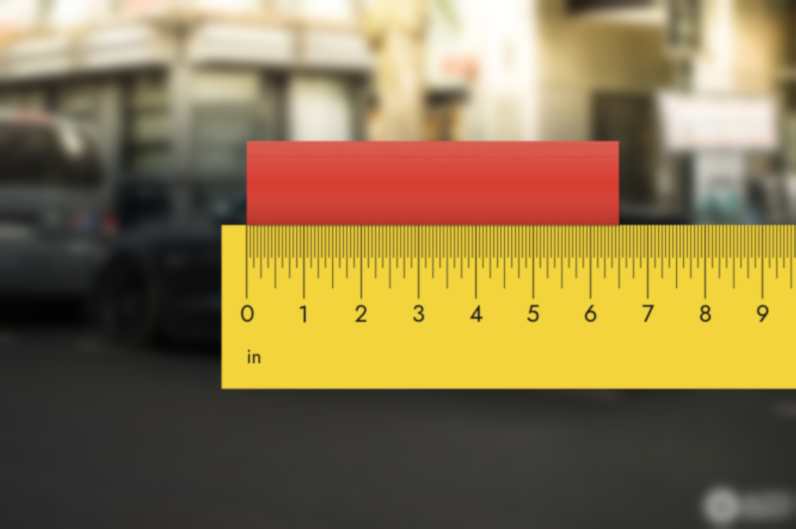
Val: 6.5 in
